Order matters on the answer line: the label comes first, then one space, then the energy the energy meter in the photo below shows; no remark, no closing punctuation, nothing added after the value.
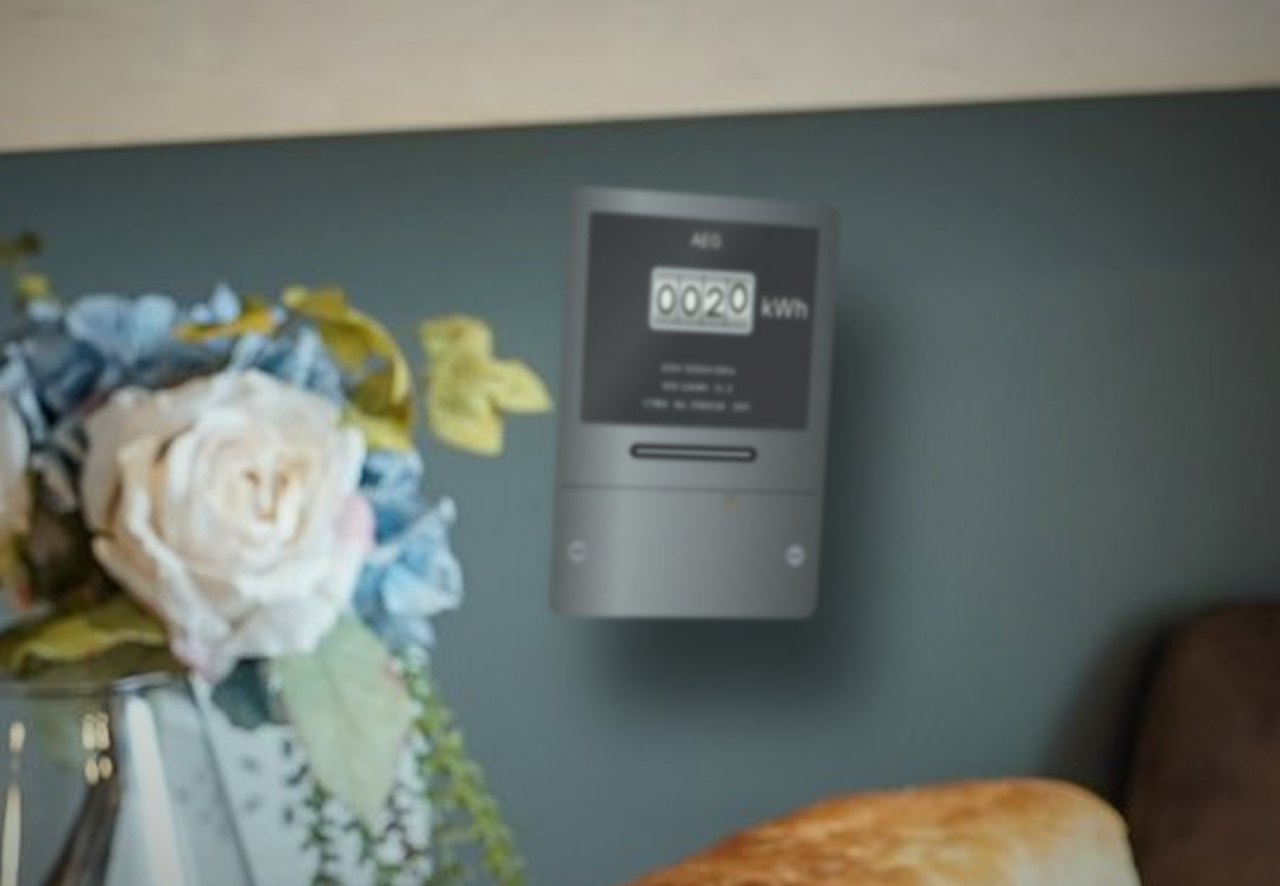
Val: 20 kWh
